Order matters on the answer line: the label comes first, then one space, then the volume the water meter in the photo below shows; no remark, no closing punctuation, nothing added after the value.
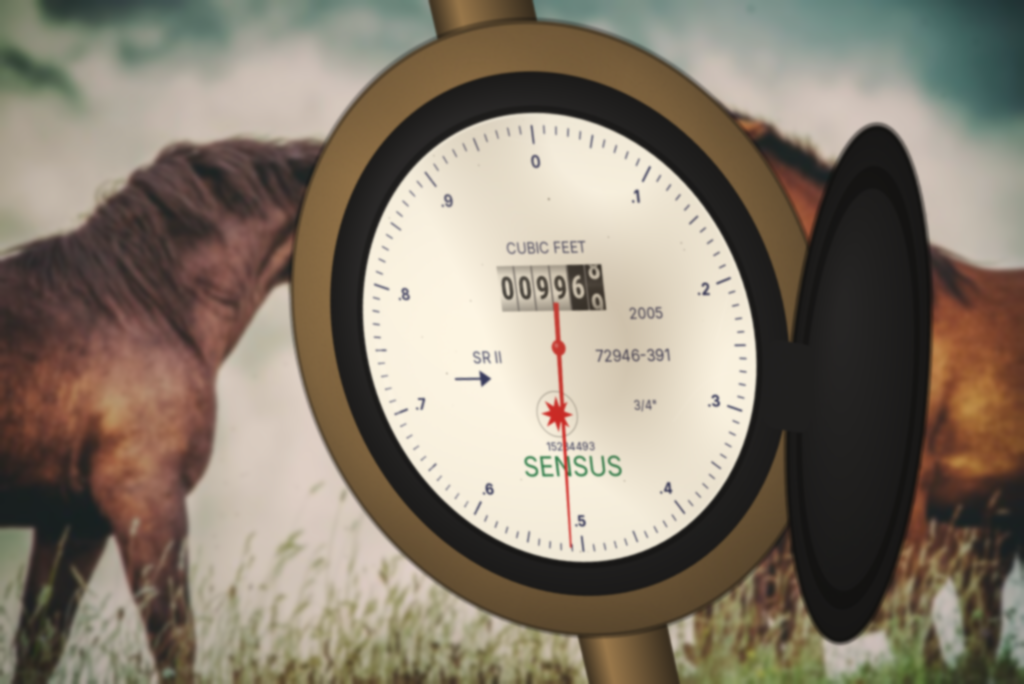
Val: 9968.51 ft³
